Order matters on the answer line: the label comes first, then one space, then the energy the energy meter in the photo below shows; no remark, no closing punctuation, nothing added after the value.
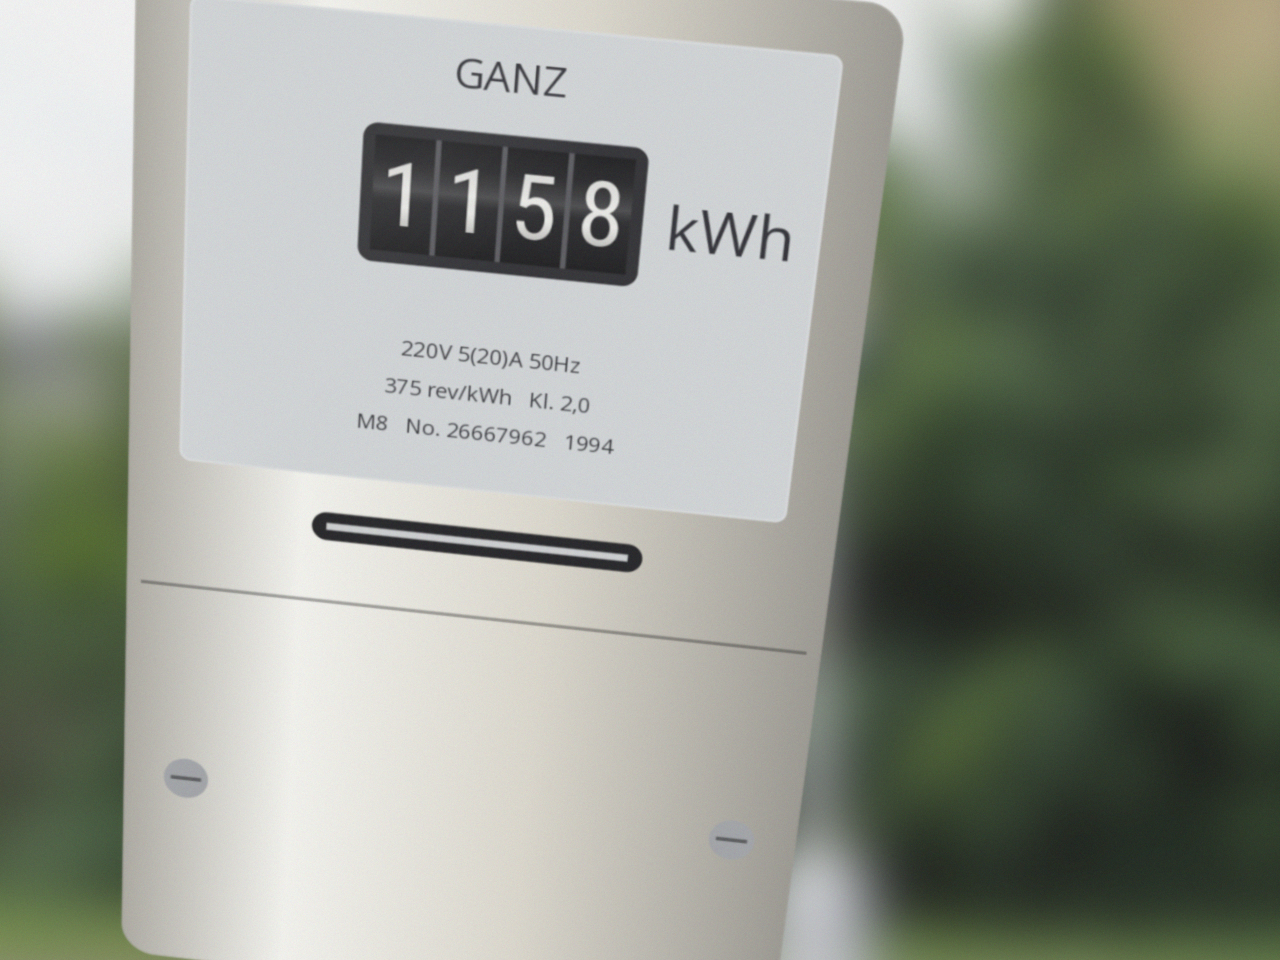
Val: 1158 kWh
